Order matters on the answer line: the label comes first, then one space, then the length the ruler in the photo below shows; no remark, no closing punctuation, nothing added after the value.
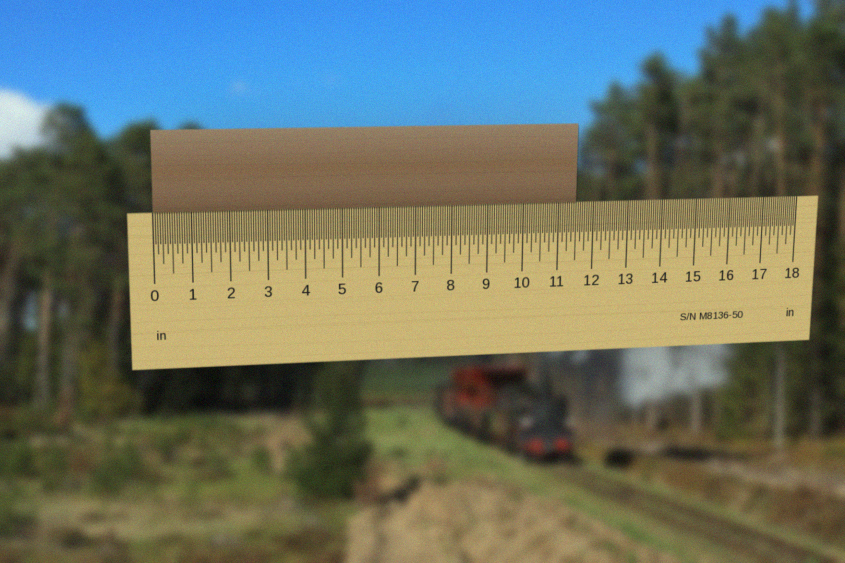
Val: 11.5 in
